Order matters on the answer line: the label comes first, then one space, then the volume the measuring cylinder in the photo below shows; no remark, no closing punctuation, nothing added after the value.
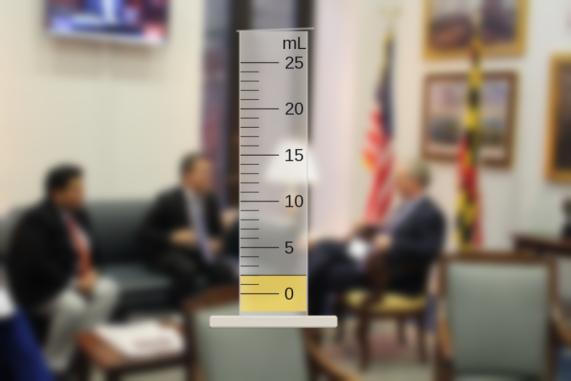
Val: 2 mL
